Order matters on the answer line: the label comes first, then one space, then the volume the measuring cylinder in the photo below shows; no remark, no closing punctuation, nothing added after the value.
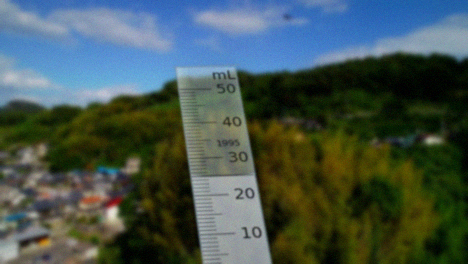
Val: 25 mL
